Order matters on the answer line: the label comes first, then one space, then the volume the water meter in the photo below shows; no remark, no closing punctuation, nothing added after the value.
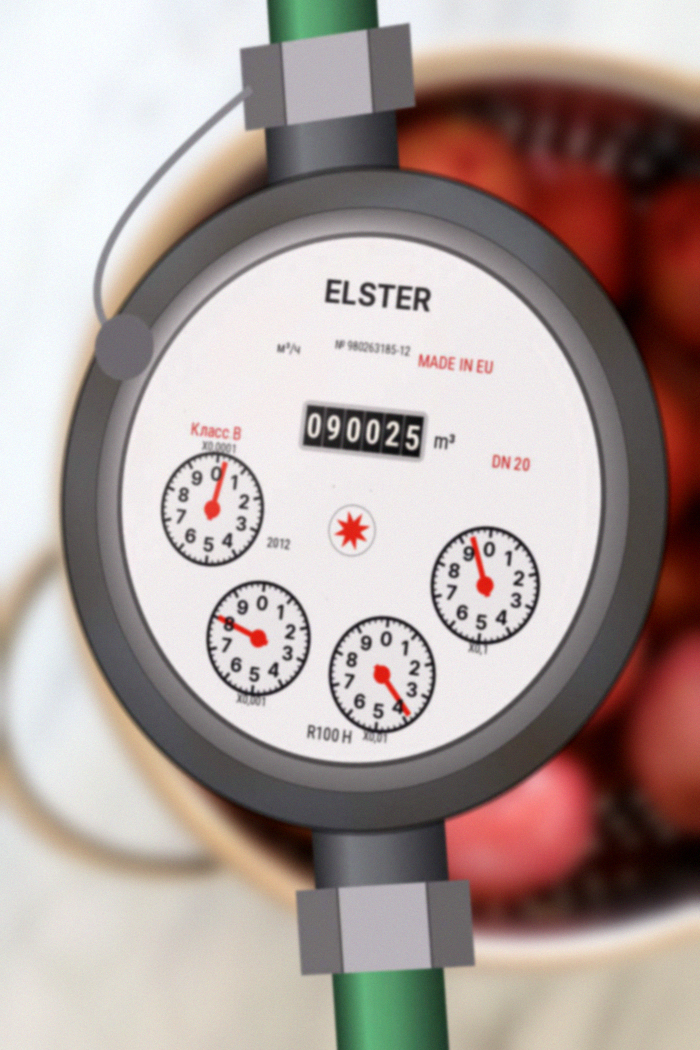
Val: 90024.9380 m³
